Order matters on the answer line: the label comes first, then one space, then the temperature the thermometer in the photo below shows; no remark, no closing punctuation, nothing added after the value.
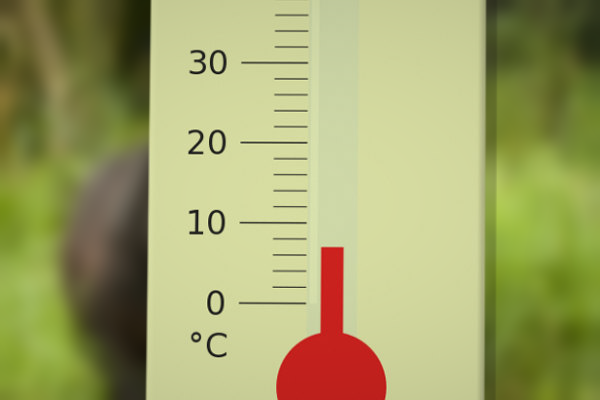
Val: 7 °C
